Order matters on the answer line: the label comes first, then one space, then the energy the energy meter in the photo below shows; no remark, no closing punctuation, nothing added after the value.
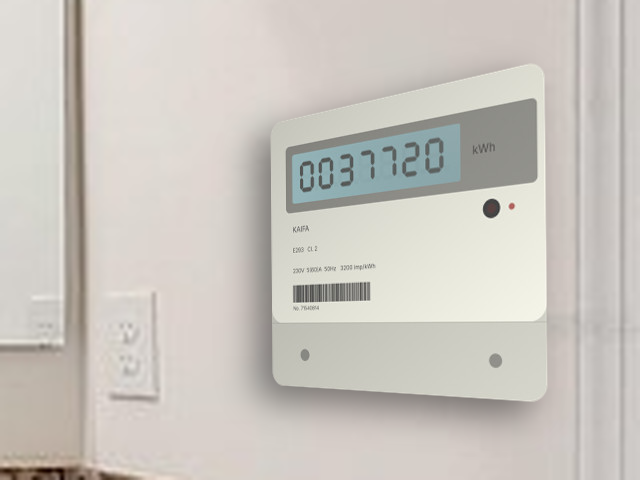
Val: 37720 kWh
